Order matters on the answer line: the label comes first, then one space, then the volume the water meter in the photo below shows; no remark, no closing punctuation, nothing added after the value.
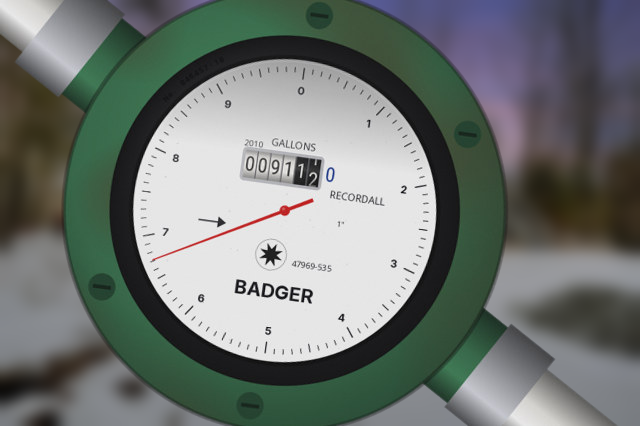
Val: 91116.7 gal
